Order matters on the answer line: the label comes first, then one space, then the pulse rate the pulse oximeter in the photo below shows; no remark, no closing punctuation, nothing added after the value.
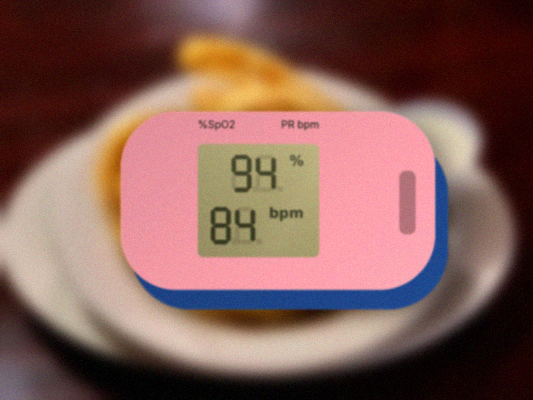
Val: 84 bpm
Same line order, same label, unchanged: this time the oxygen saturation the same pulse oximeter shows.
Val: 94 %
